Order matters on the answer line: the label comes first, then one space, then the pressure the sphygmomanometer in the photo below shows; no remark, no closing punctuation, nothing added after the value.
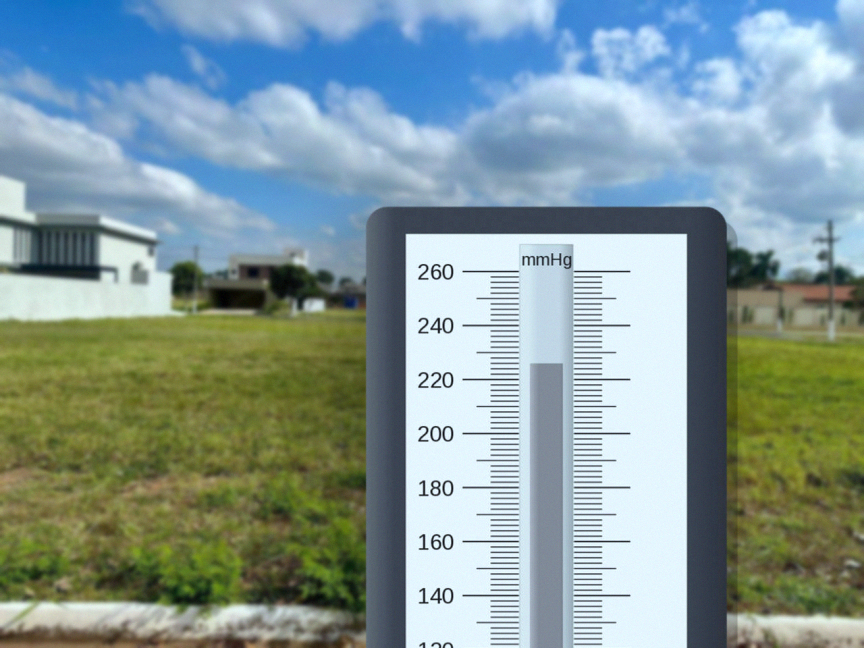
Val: 226 mmHg
